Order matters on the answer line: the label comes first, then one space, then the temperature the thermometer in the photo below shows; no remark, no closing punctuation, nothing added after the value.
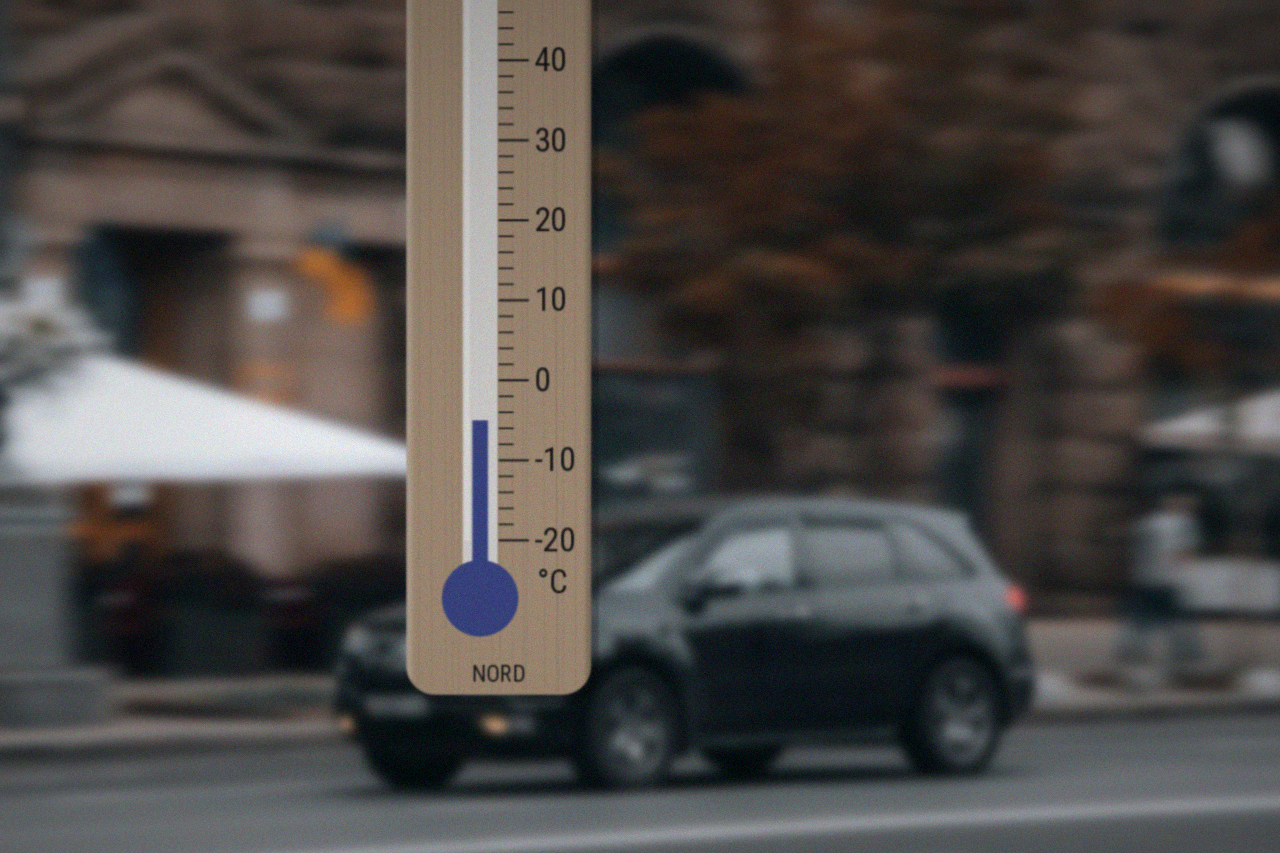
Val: -5 °C
